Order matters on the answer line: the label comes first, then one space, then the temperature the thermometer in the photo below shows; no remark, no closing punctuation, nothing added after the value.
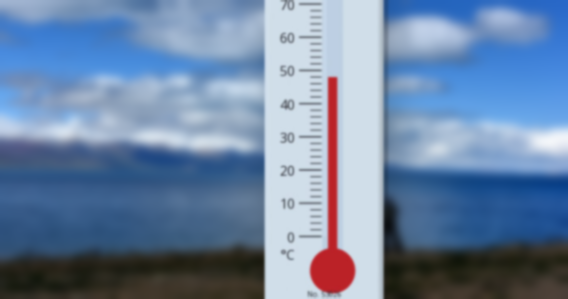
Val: 48 °C
